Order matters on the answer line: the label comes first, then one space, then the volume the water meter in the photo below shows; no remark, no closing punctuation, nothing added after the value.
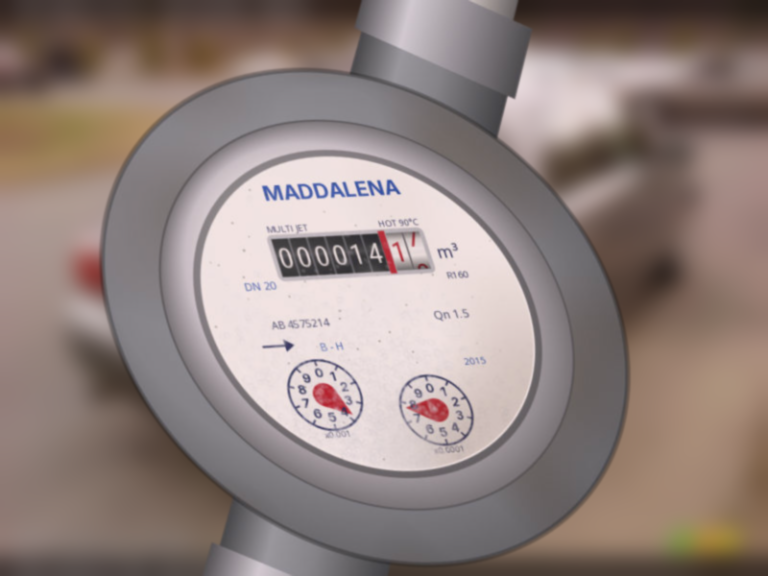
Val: 14.1737 m³
